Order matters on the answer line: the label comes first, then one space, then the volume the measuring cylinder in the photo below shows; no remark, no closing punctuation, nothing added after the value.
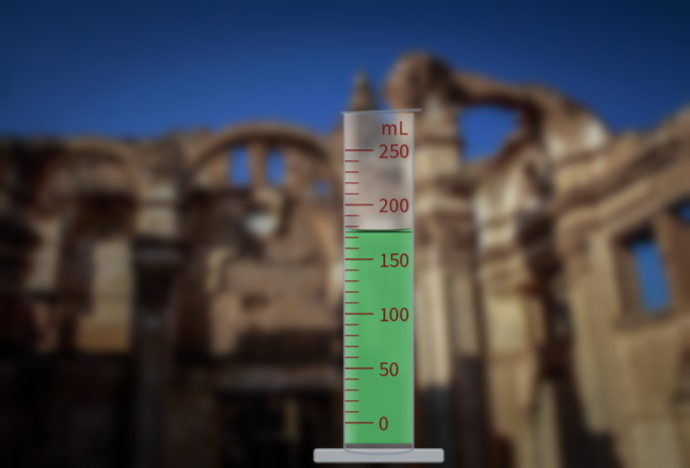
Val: 175 mL
